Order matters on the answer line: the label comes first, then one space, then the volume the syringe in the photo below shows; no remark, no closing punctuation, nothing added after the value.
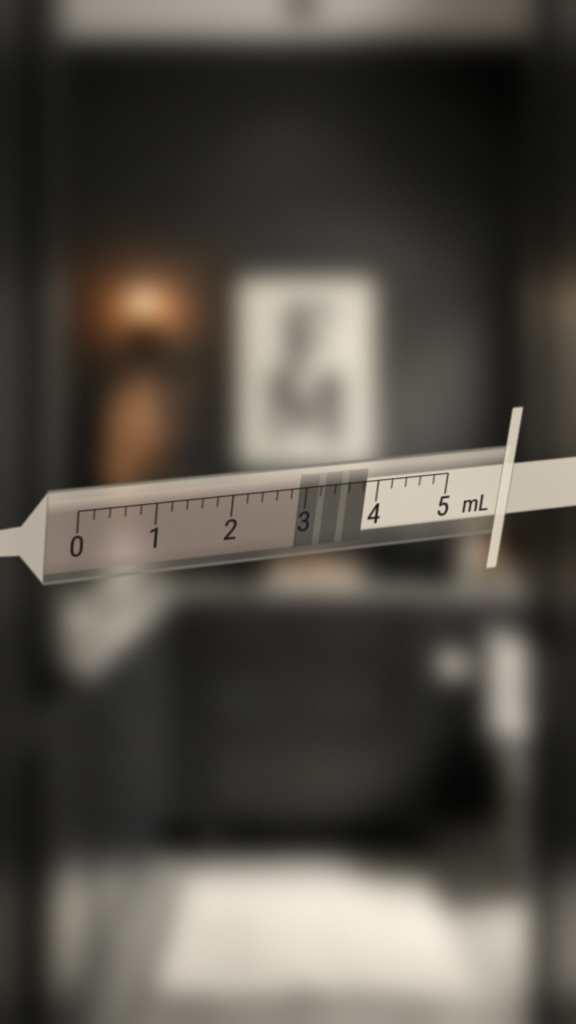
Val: 2.9 mL
